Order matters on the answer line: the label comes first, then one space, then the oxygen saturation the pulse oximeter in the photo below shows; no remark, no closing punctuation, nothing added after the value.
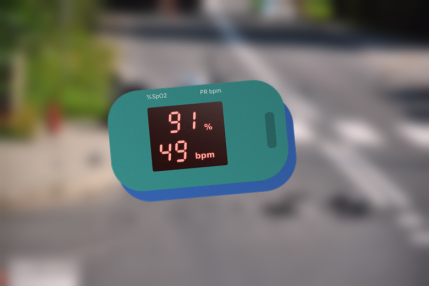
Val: 91 %
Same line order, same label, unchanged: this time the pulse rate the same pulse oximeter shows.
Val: 49 bpm
